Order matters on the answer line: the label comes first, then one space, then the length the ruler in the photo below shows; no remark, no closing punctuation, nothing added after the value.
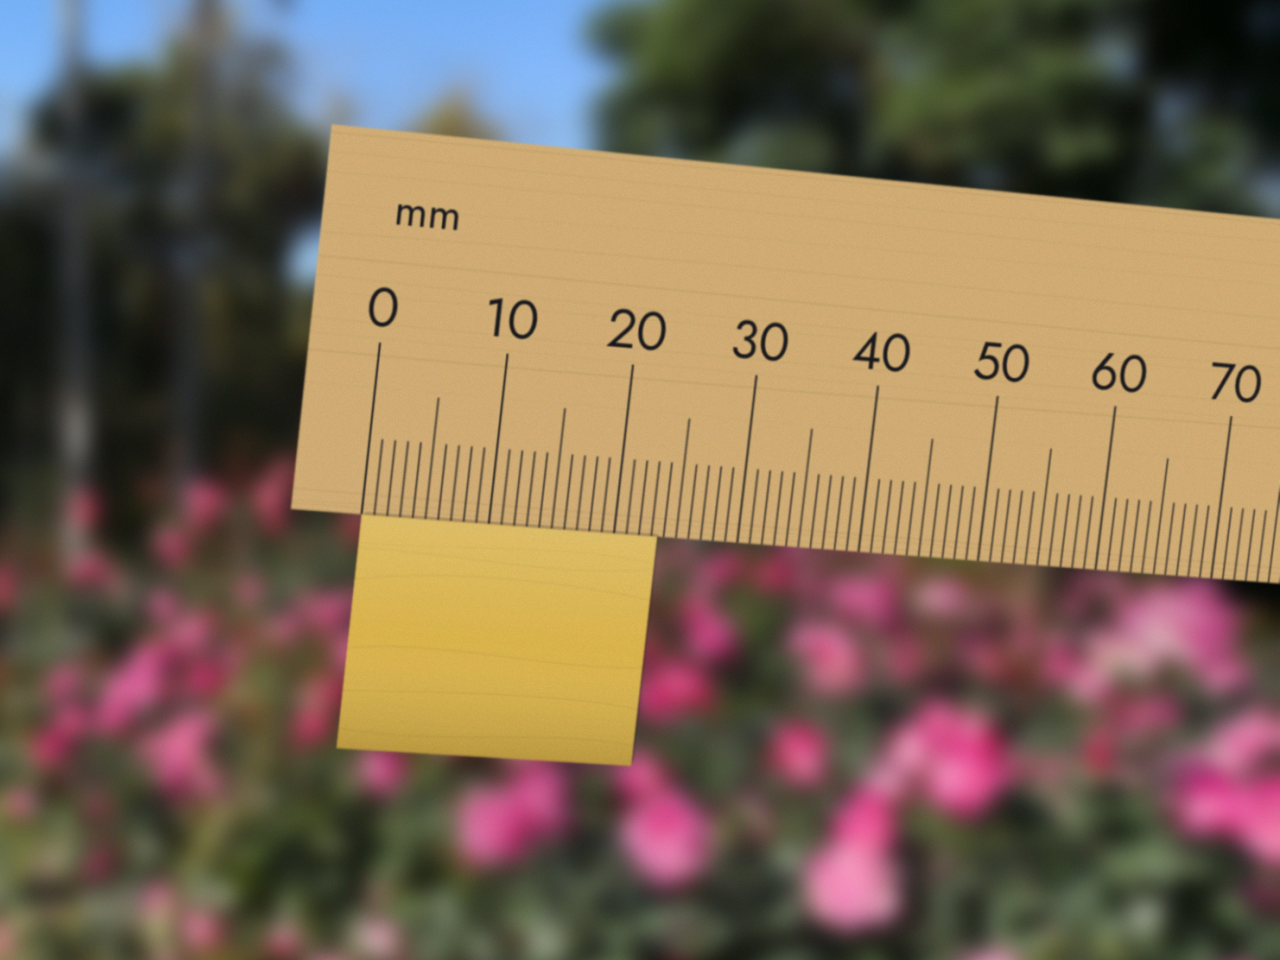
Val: 23.5 mm
